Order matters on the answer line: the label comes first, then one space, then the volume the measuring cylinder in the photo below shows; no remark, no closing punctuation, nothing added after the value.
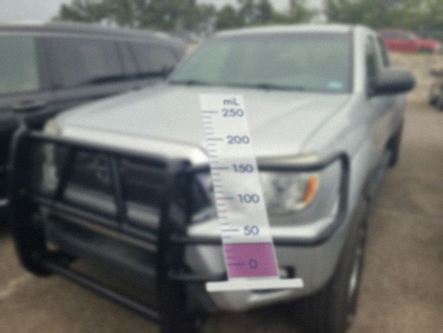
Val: 30 mL
